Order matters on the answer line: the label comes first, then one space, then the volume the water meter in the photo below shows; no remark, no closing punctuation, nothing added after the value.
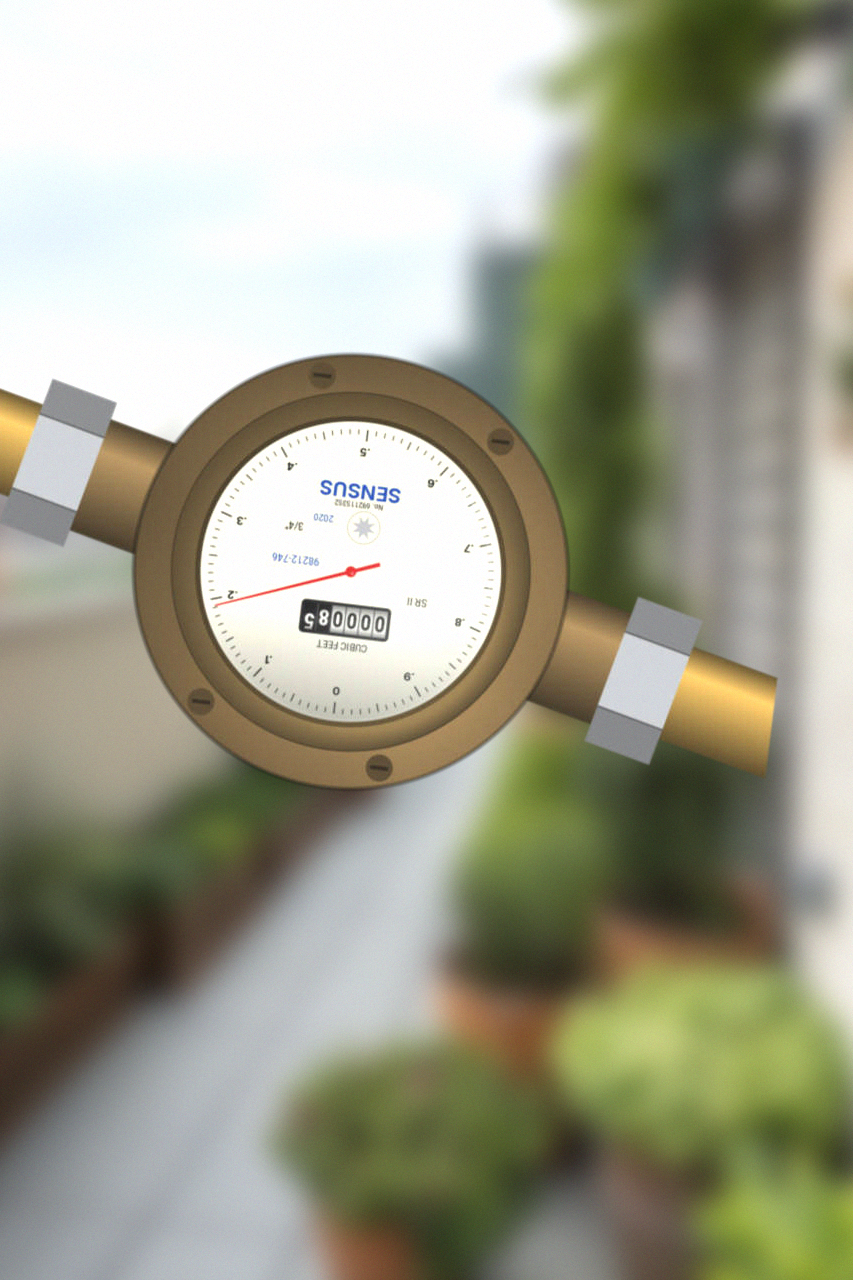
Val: 85.19 ft³
